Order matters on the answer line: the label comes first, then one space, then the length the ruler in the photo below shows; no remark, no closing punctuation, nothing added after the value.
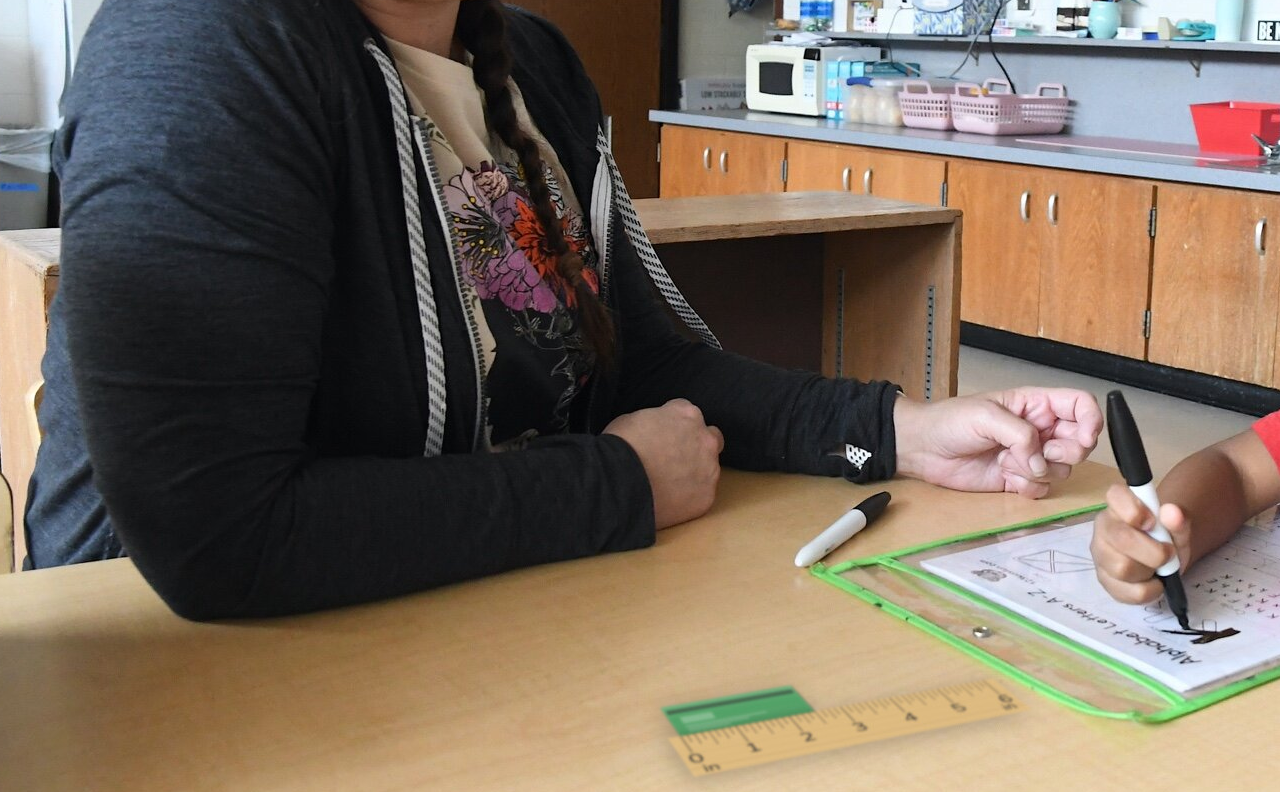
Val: 2.5 in
